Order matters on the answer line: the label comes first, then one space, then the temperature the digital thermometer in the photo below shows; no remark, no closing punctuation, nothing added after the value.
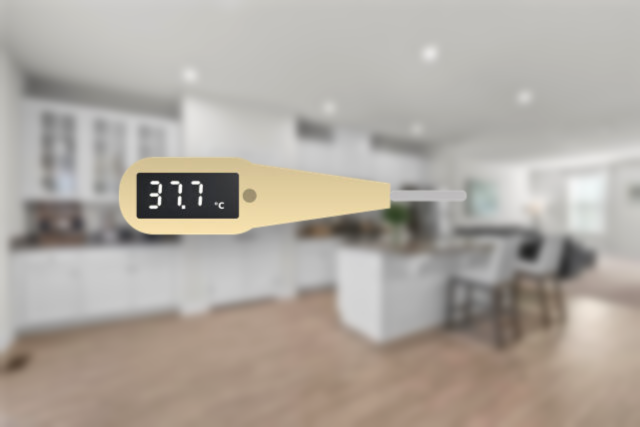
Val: 37.7 °C
